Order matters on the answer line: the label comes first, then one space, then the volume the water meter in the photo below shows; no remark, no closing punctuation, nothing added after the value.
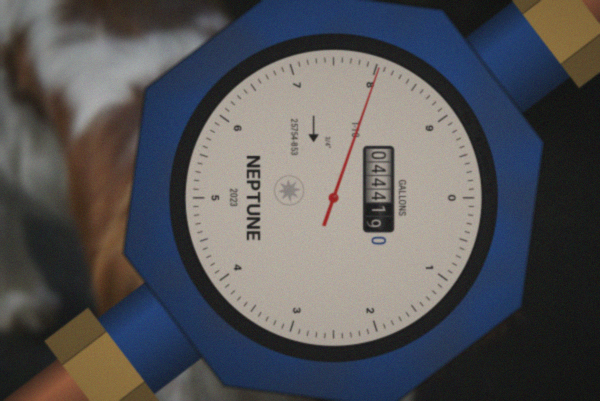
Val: 444188.0 gal
